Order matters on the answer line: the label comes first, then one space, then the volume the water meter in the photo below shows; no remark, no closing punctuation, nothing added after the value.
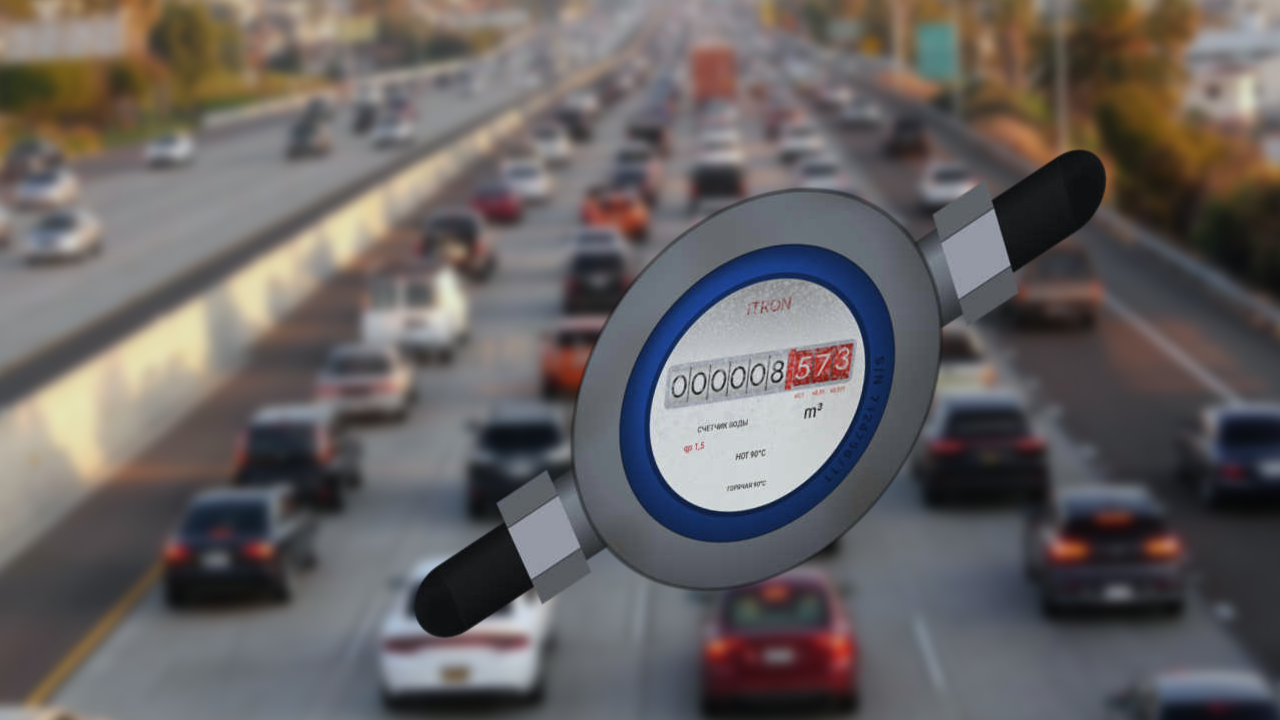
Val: 8.573 m³
